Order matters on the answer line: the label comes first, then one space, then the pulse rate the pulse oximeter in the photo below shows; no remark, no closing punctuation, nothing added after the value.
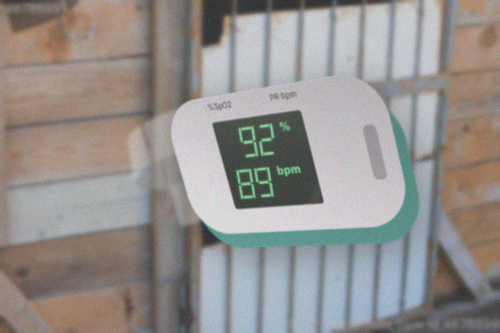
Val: 89 bpm
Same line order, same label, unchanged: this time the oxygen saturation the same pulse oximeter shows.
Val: 92 %
